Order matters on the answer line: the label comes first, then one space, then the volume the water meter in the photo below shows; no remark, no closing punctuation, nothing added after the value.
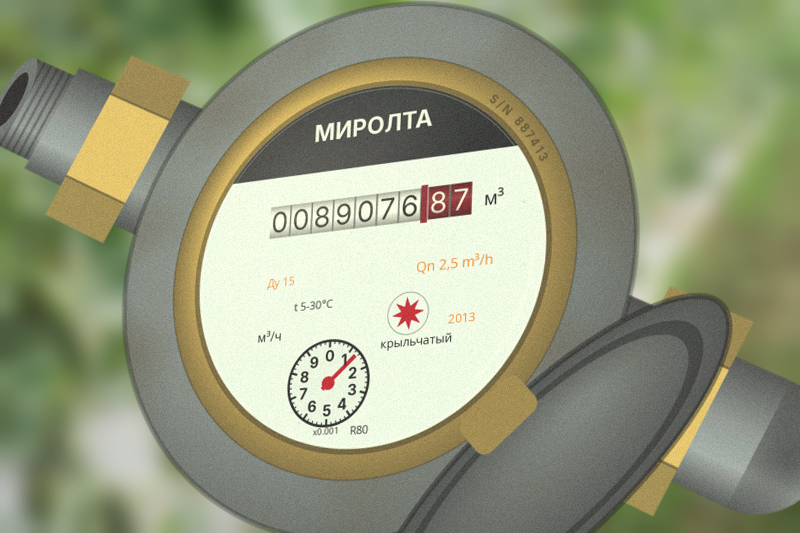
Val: 89076.871 m³
